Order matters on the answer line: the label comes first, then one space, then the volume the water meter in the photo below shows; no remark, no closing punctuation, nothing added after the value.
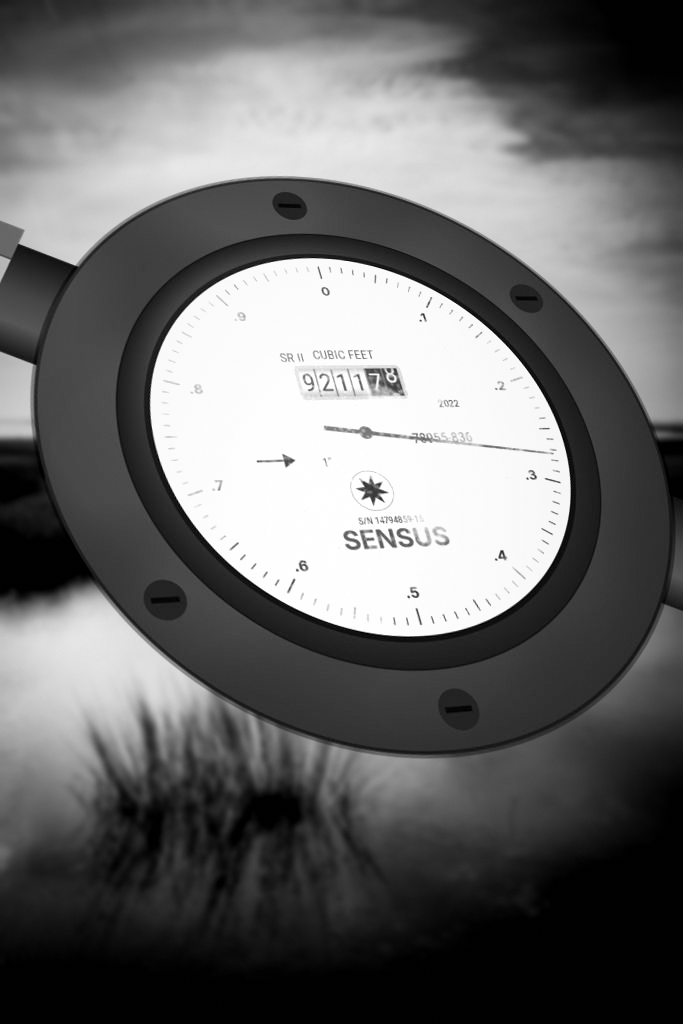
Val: 921178.27 ft³
